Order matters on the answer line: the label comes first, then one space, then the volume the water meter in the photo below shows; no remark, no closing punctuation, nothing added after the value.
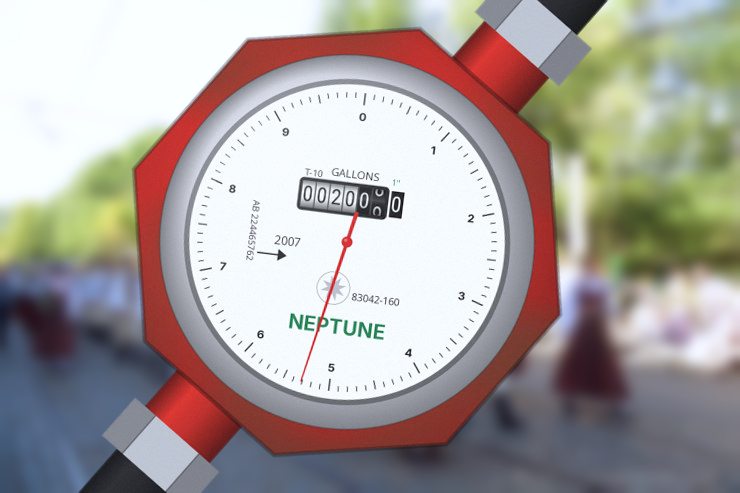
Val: 20085.3 gal
